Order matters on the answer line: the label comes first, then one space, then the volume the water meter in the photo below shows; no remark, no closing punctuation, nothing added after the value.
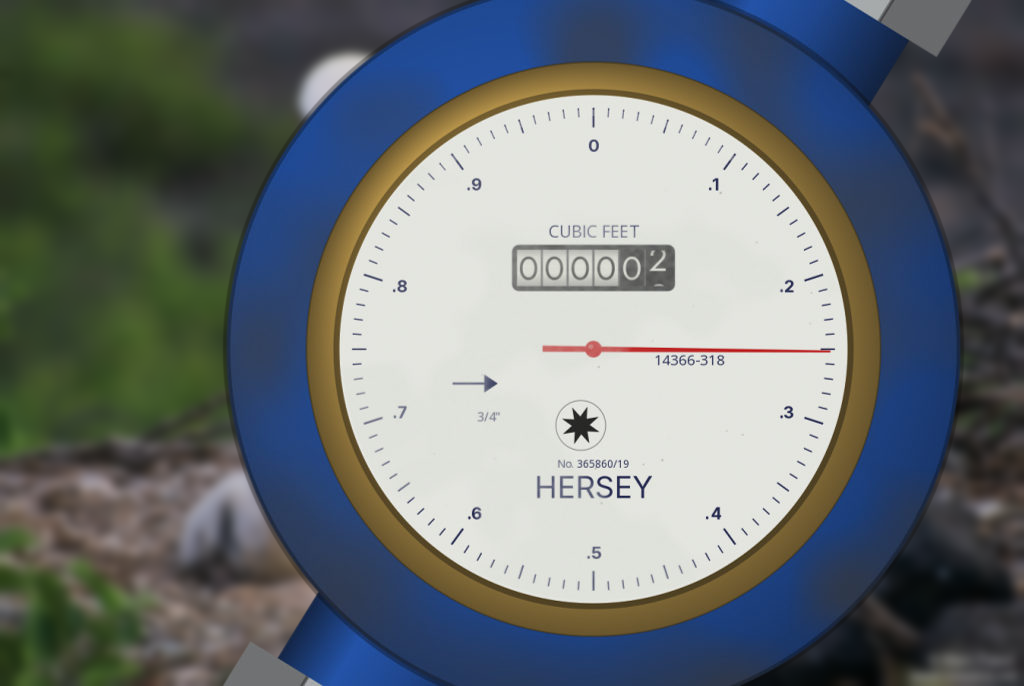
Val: 2.25 ft³
